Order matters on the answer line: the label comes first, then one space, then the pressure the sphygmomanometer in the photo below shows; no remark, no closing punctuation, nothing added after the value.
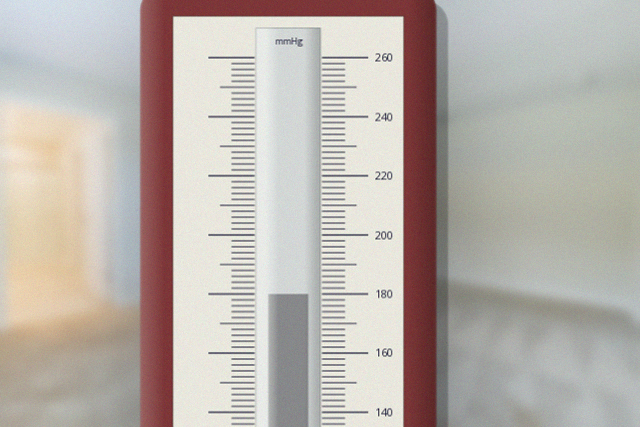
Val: 180 mmHg
